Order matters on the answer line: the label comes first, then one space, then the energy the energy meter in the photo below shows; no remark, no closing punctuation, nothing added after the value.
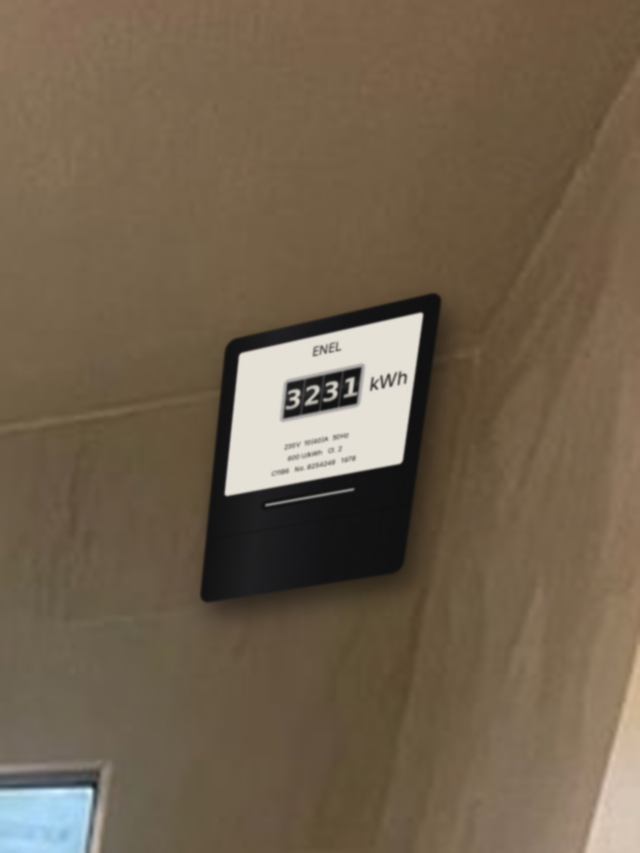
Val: 3231 kWh
